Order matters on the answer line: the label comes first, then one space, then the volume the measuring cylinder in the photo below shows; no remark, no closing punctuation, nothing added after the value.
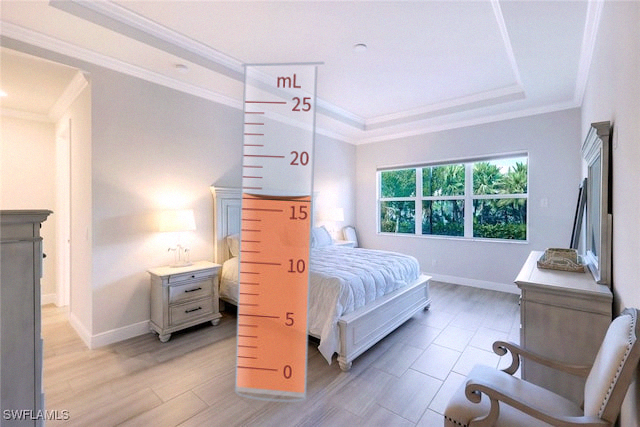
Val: 16 mL
